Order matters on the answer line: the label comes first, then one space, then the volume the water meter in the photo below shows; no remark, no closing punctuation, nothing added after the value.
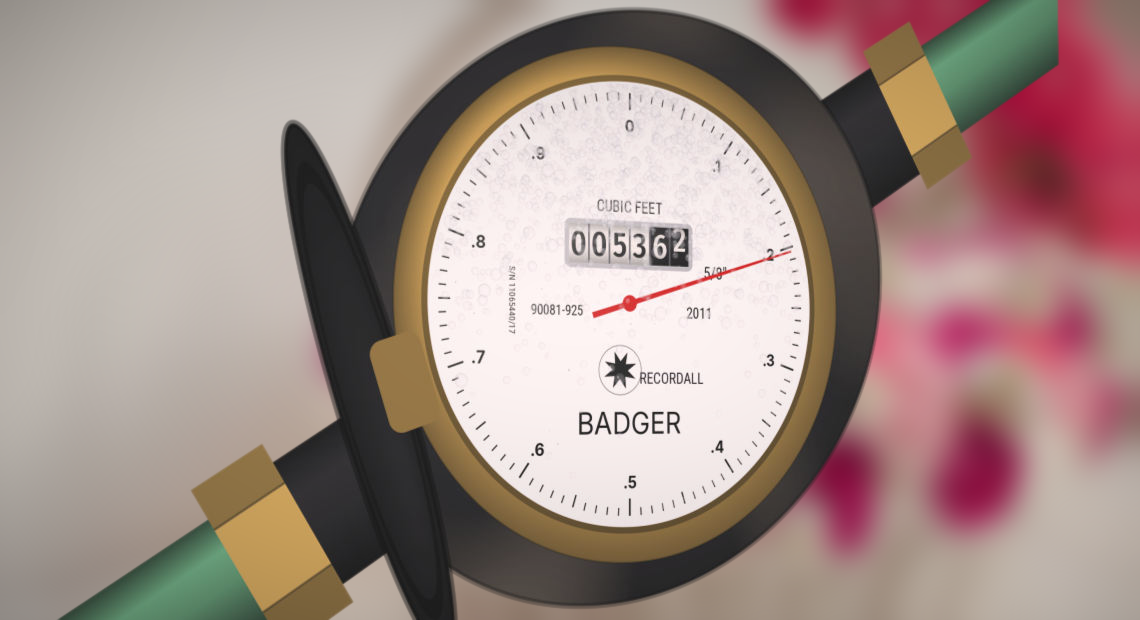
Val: 5362.20 ft³
